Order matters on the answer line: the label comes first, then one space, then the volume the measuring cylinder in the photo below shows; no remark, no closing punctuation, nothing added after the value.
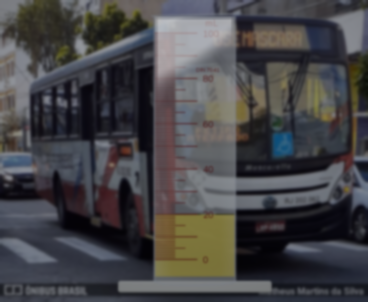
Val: 20 mL
